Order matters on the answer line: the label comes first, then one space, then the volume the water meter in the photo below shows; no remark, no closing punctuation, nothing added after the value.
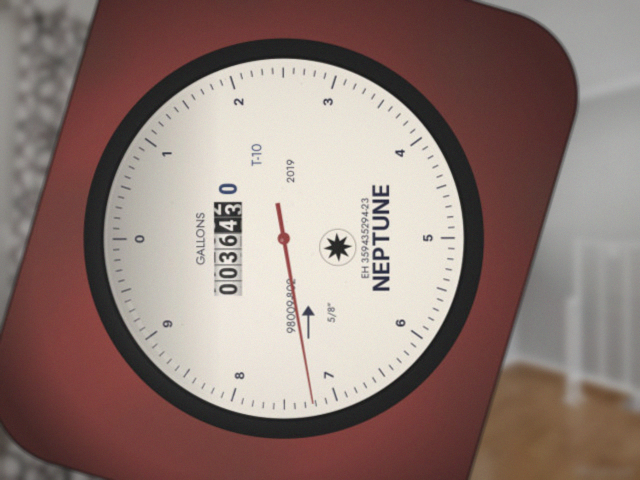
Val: 36427.2 gal
